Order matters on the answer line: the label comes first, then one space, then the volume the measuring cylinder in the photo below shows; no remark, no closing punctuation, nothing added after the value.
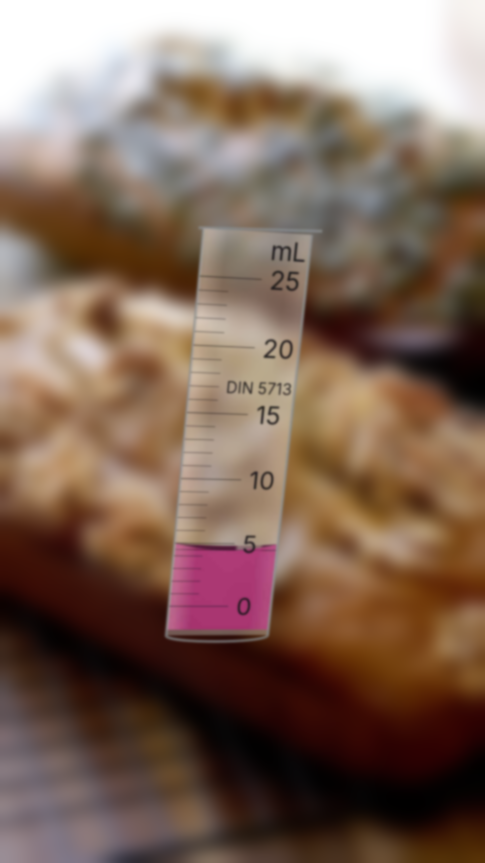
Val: 4.5 mL
